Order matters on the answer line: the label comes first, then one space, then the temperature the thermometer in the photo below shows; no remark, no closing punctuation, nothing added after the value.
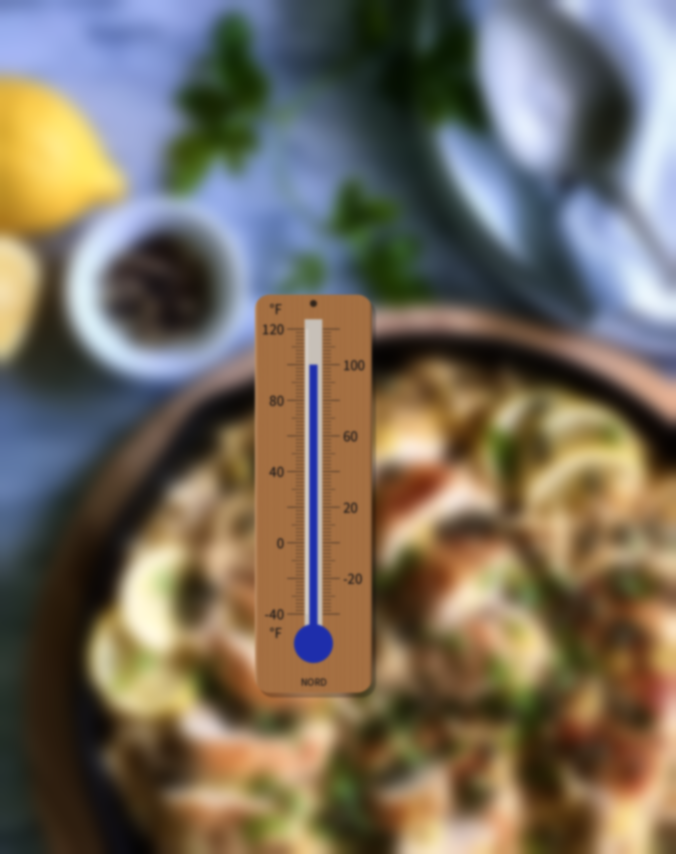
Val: 100 °F
